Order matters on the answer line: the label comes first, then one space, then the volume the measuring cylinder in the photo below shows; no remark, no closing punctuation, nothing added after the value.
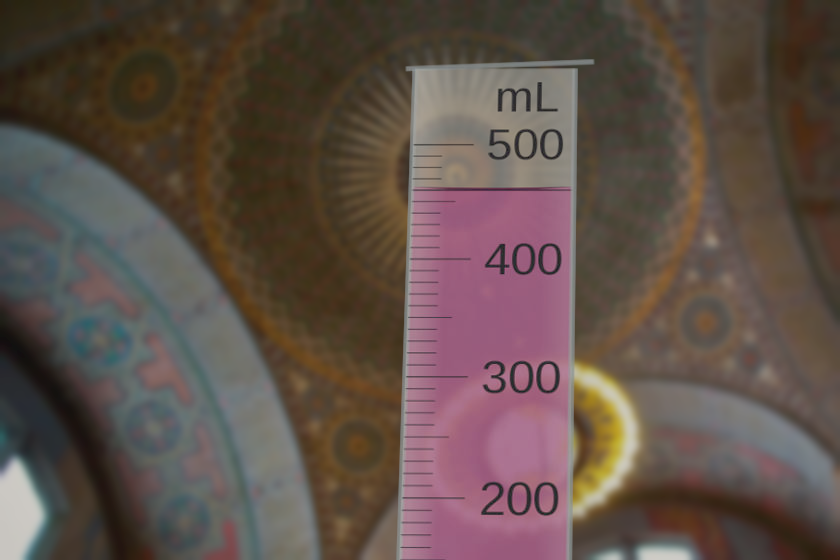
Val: 460 mL
